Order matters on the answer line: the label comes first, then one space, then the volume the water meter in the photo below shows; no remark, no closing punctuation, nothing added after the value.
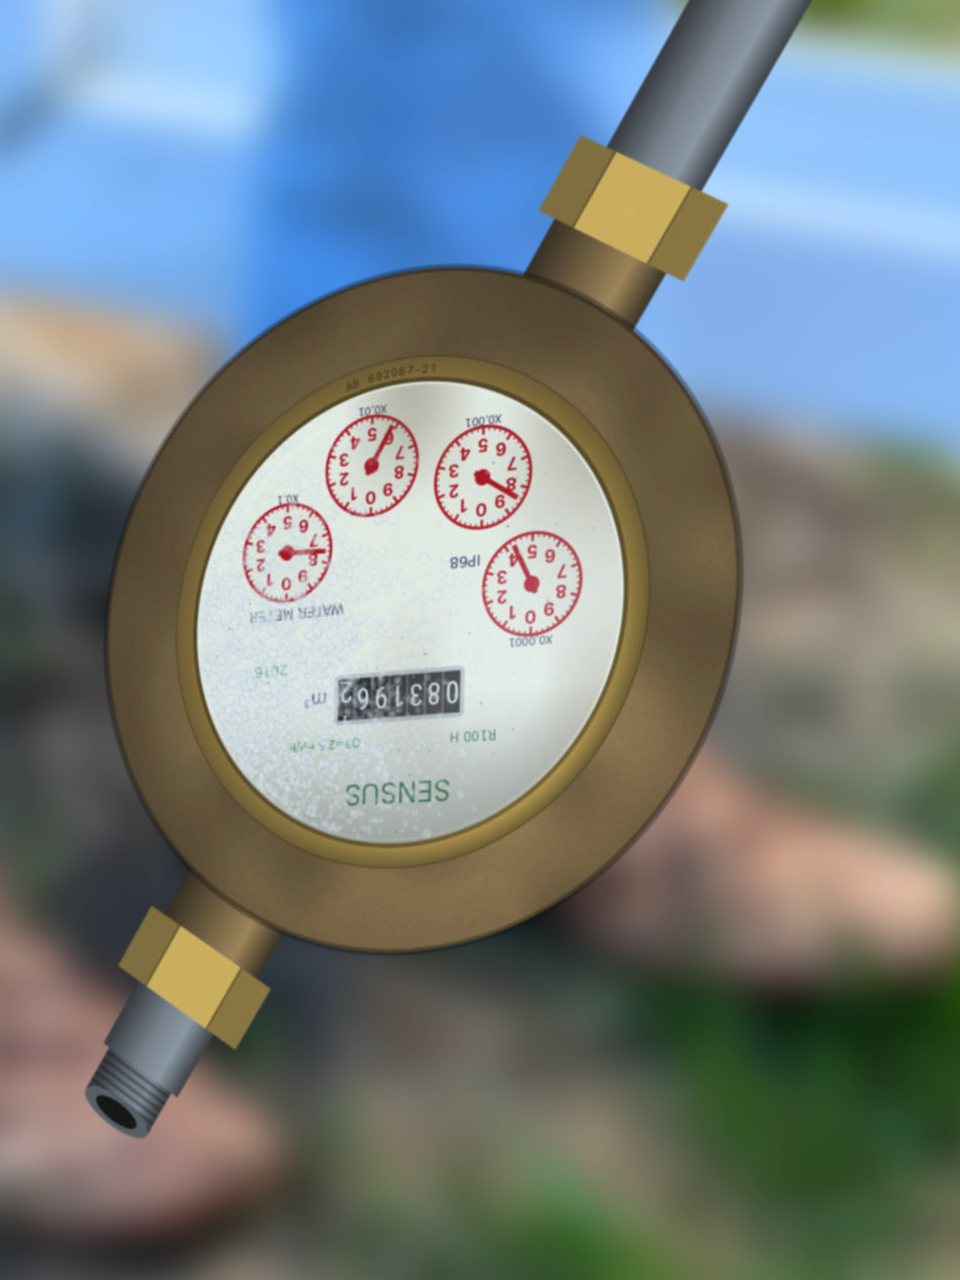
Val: 831961.7584 m³
